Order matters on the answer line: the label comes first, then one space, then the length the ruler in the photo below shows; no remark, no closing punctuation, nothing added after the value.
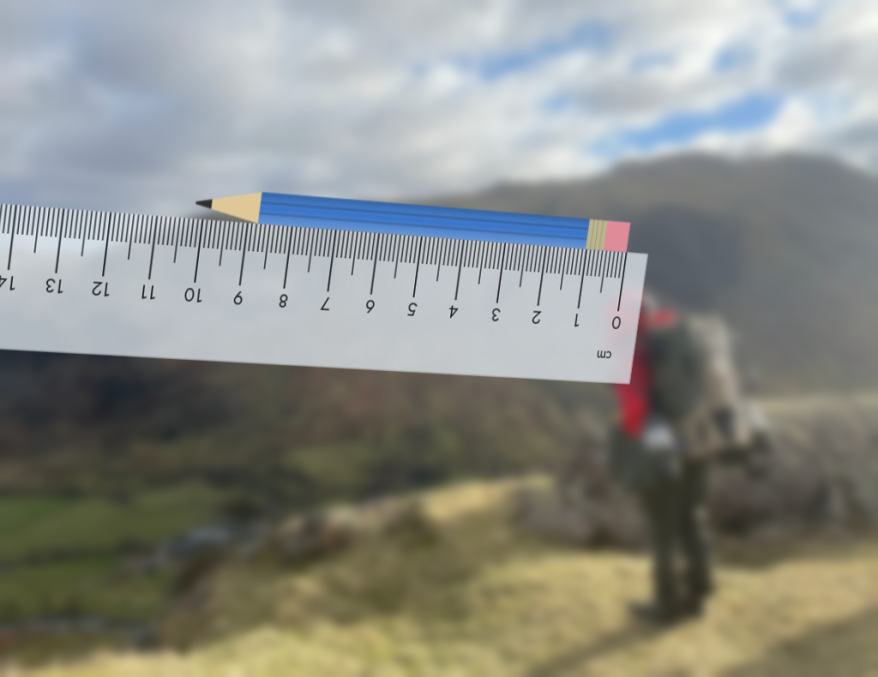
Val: 10.2 cm
